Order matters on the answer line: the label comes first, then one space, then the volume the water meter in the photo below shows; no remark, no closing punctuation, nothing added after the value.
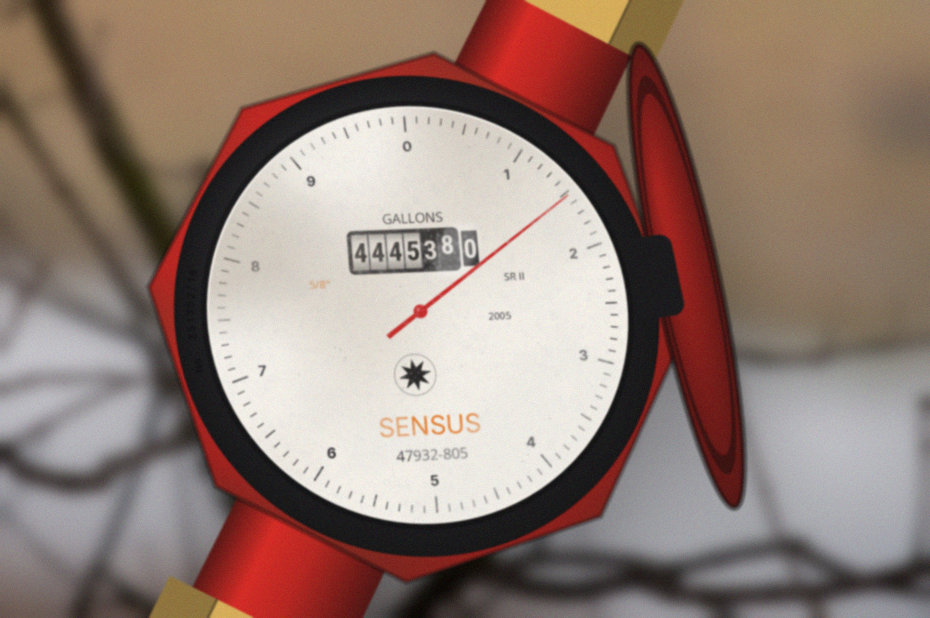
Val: 4445381.5 gal
